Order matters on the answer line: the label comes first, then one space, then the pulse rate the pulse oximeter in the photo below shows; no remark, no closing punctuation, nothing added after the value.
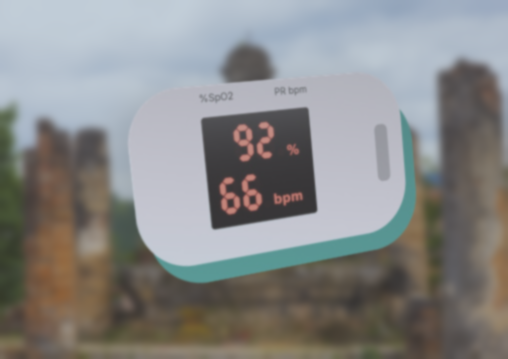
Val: 66 bpm
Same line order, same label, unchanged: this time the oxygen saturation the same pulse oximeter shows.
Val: 92 %
